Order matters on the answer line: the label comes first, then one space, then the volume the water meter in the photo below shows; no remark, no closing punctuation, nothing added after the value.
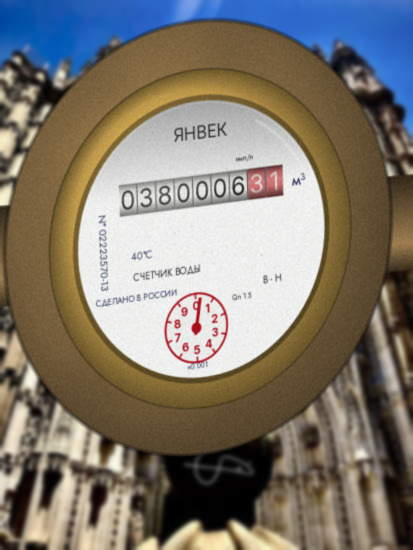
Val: 380006.310 m³
